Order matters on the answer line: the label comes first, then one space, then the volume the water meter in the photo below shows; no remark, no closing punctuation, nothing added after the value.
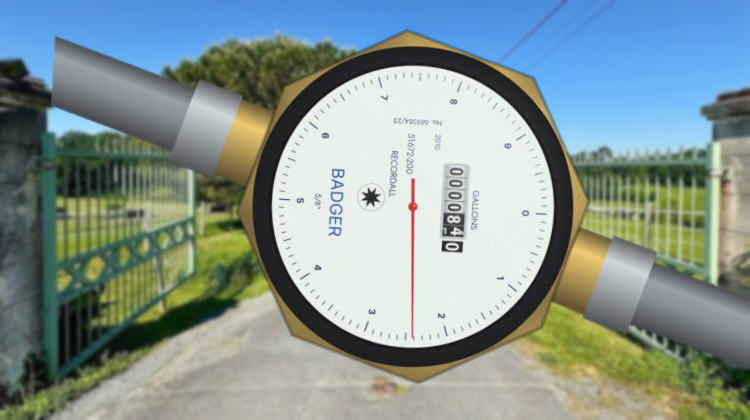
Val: 842.4 gal
